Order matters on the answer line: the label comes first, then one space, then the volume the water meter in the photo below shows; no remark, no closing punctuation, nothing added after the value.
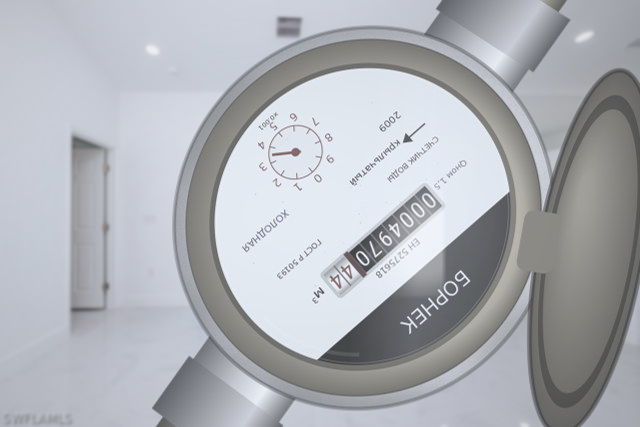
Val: 4970.443 m³
